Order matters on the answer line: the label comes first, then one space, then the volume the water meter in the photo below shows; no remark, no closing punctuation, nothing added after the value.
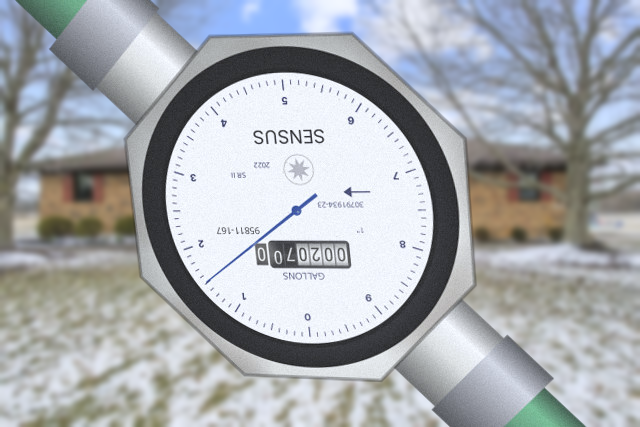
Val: 20701.5 gal
